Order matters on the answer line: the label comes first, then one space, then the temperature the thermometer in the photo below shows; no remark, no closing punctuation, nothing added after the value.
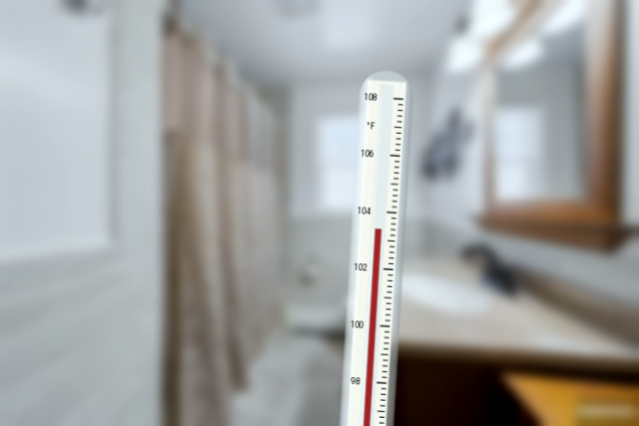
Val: 103.4 °F
